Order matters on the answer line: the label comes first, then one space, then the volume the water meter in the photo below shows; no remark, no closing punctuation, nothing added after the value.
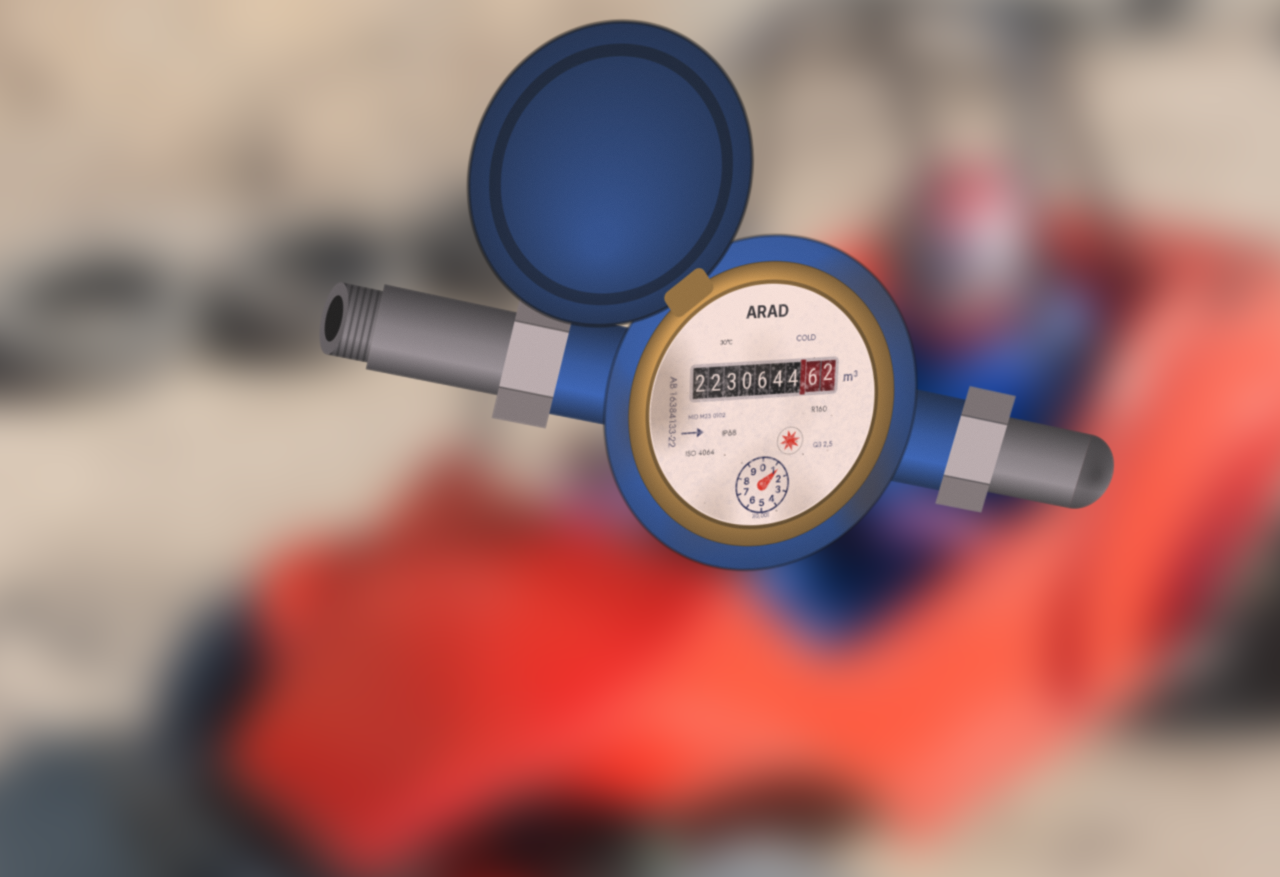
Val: 2230644.621 m³
